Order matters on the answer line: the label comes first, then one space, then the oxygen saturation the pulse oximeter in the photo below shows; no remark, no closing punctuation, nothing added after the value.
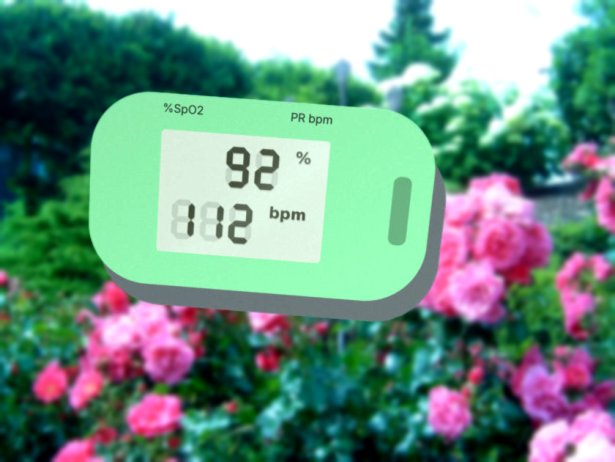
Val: 92 %
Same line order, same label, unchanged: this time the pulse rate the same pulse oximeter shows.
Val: 112 bpm
